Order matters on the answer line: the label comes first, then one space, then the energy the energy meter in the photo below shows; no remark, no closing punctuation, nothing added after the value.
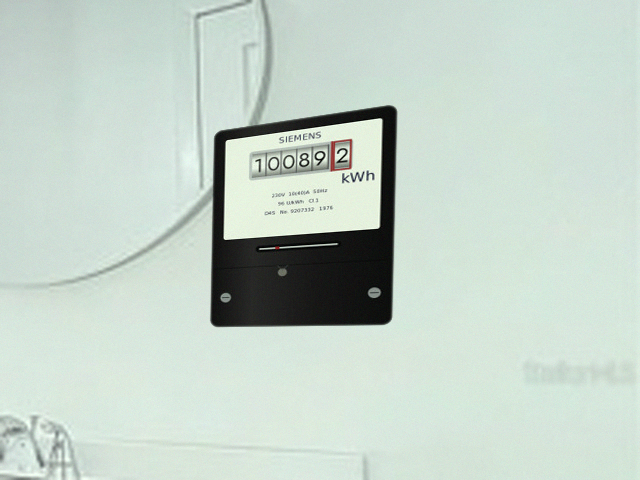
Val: 10089.2 kWh
